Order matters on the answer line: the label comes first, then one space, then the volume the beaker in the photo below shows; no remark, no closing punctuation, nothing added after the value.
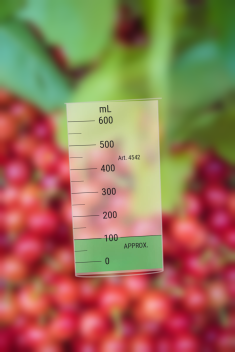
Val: 100 mL
